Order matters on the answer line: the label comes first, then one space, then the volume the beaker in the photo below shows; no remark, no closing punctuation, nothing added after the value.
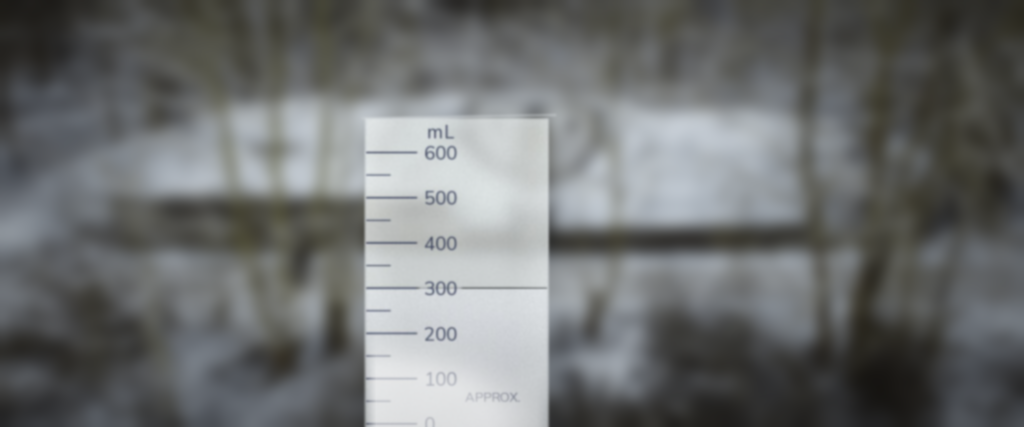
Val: 300 mL
